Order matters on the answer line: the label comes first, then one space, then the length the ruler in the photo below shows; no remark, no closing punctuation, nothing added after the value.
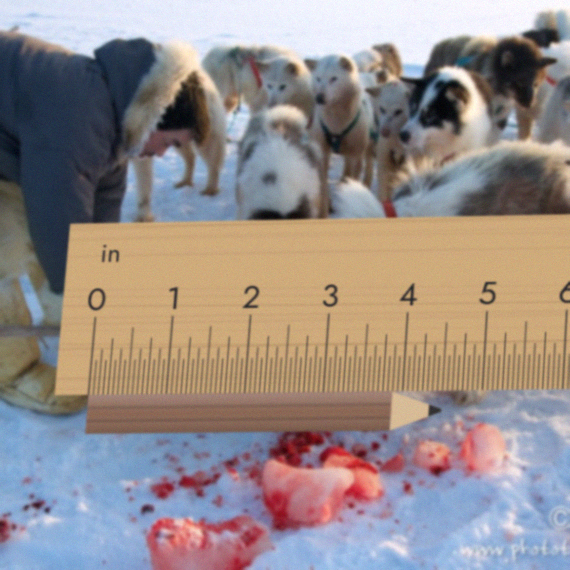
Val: 4.5 in
